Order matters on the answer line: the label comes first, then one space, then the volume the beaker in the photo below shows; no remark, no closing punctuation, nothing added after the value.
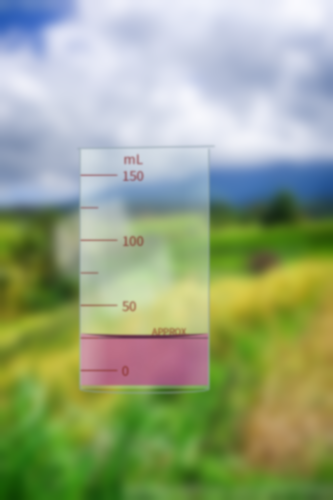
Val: 25 mL
